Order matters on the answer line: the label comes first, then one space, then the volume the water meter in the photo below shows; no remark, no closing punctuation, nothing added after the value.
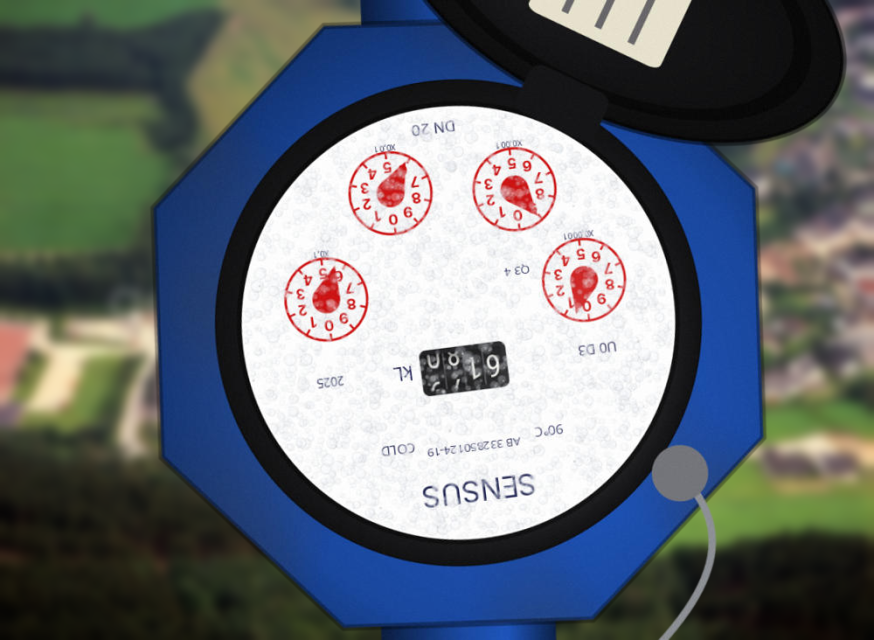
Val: 6179.5590 kL
